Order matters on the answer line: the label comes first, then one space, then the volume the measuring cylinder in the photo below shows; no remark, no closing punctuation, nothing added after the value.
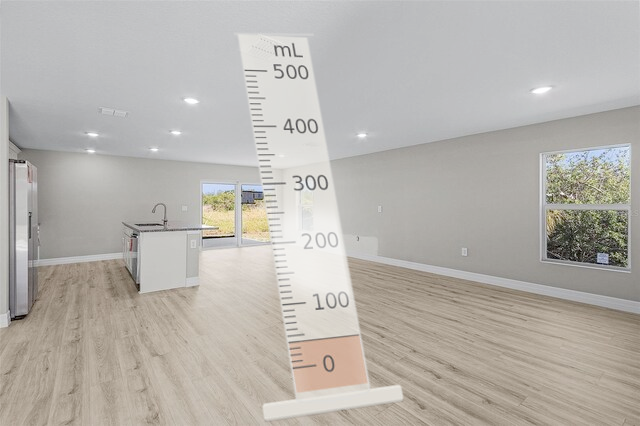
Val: 40 mL
